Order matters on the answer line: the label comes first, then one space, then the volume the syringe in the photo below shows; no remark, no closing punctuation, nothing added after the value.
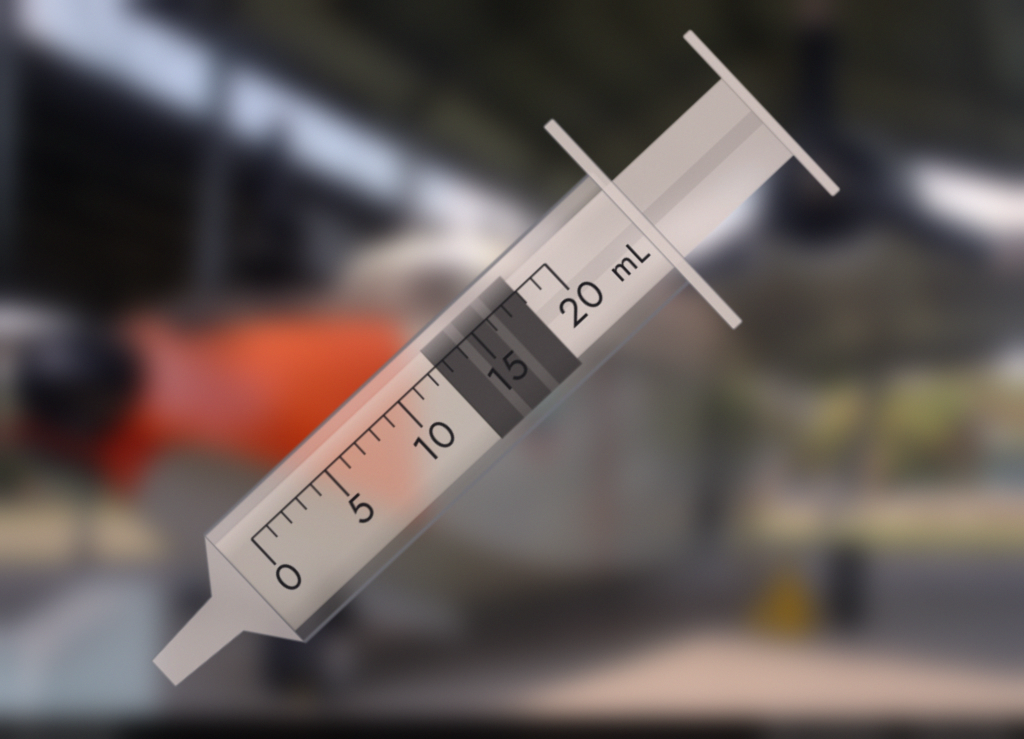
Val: 12.5 mL
